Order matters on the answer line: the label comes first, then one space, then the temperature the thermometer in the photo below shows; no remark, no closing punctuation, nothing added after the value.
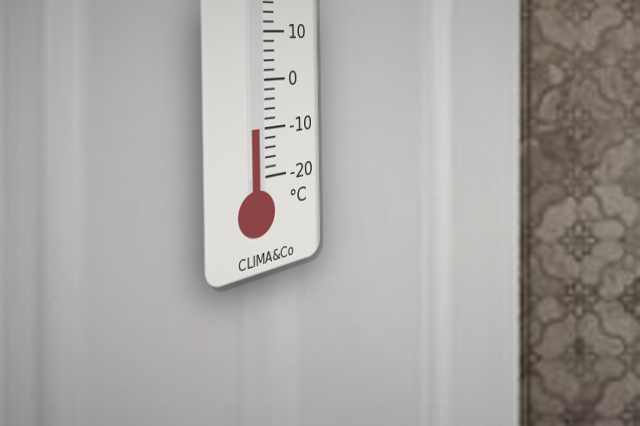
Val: -10 °C
